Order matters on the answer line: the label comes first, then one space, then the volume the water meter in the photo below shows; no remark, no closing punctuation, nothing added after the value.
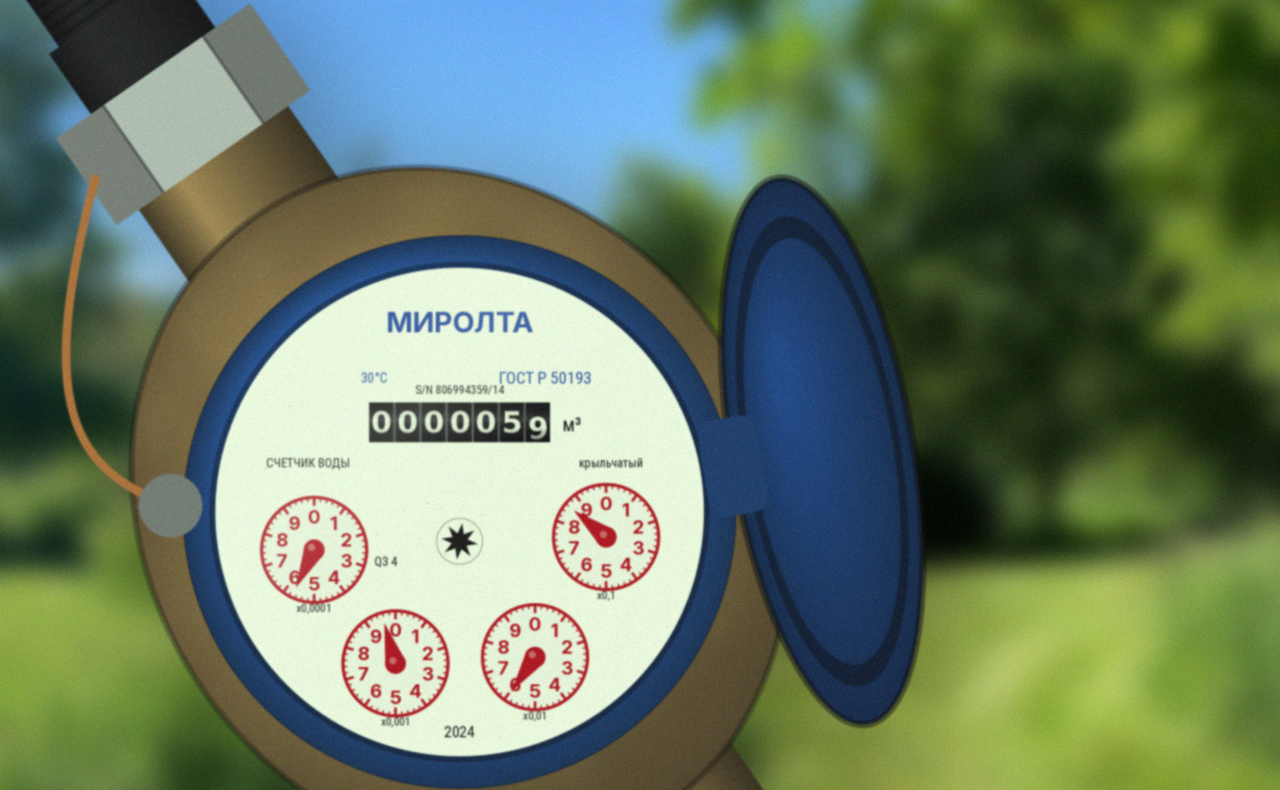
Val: 58.8595 m³
